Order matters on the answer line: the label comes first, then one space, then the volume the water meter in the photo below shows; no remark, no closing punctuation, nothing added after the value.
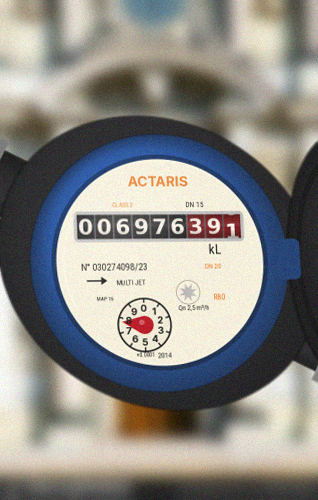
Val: 6976.3907 kL
